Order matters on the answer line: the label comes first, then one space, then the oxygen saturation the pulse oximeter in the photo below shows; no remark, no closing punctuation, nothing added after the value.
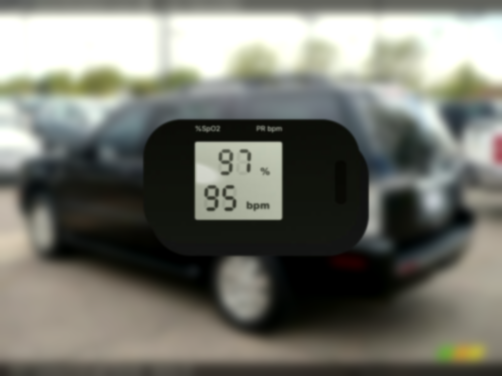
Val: 97 %
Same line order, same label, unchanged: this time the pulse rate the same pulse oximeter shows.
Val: 95 bpm
